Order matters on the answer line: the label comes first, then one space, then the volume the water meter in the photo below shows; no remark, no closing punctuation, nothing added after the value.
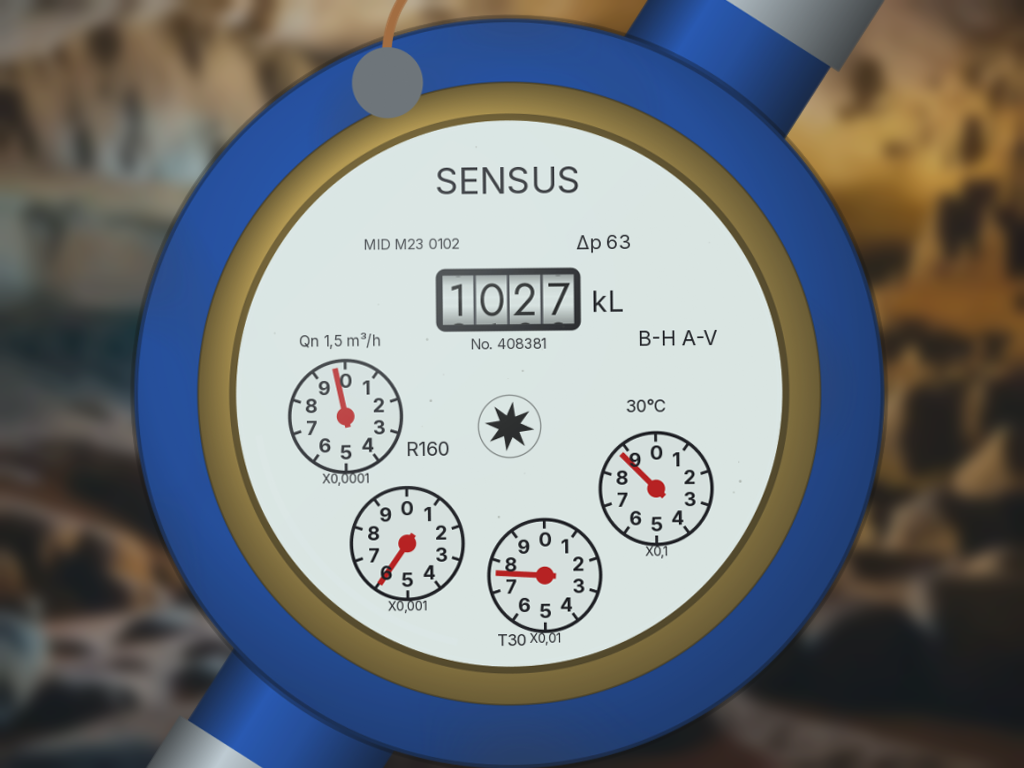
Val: 1027.8759 kL
